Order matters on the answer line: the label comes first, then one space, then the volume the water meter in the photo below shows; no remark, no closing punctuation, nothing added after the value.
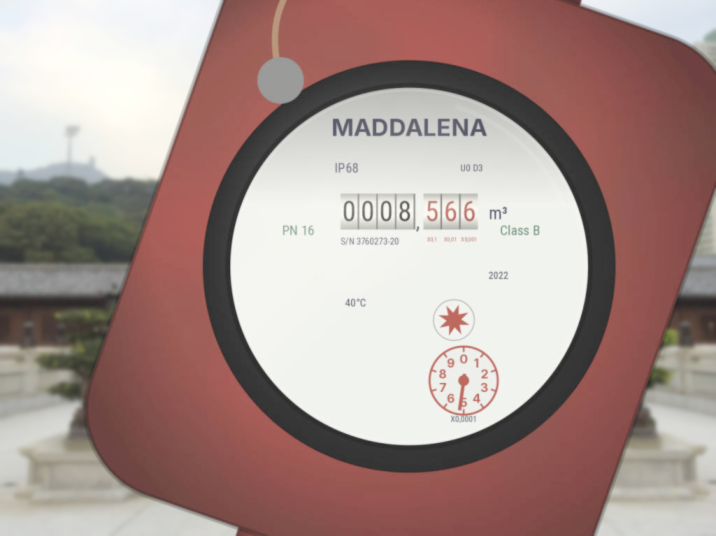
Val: 8.5665 m³
